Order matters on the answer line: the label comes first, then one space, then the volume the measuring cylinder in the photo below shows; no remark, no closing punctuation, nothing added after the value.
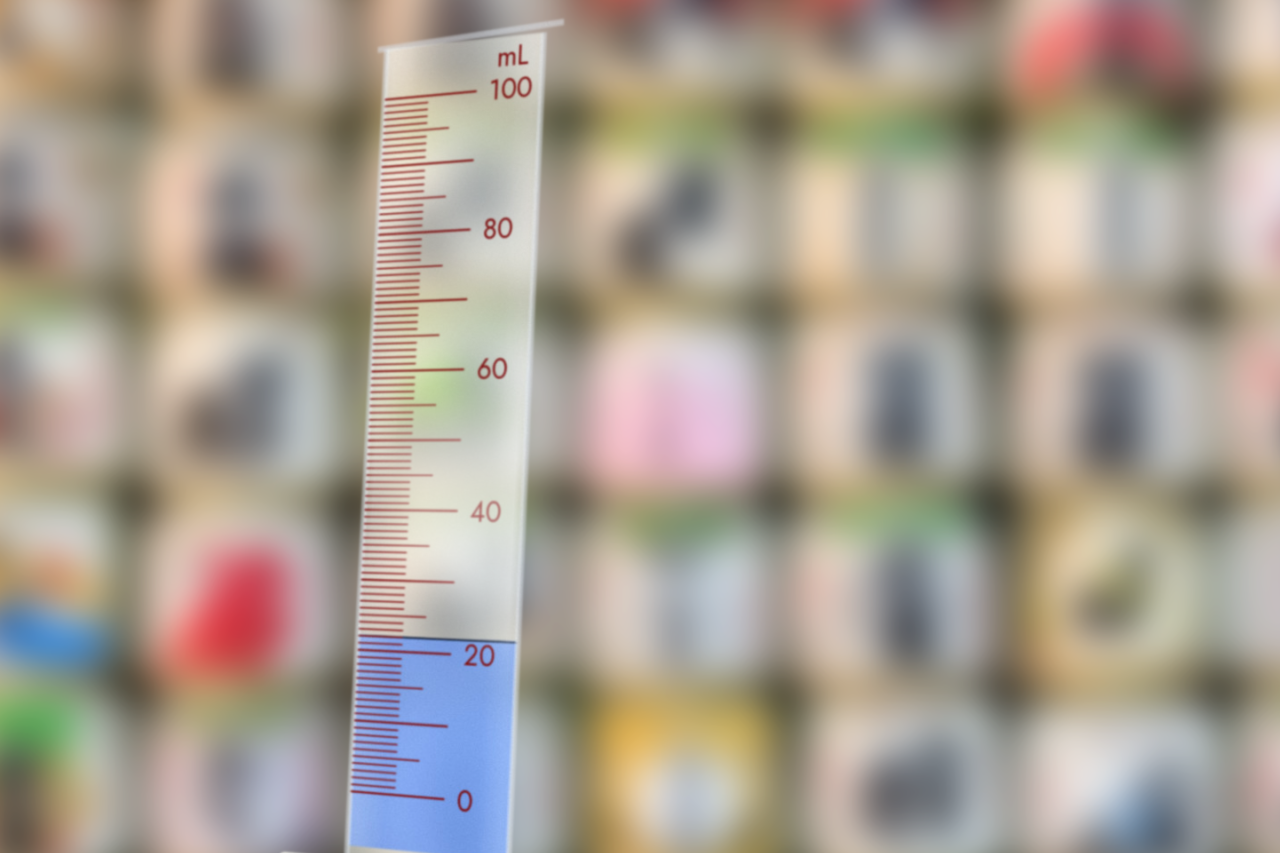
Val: 22 mL
